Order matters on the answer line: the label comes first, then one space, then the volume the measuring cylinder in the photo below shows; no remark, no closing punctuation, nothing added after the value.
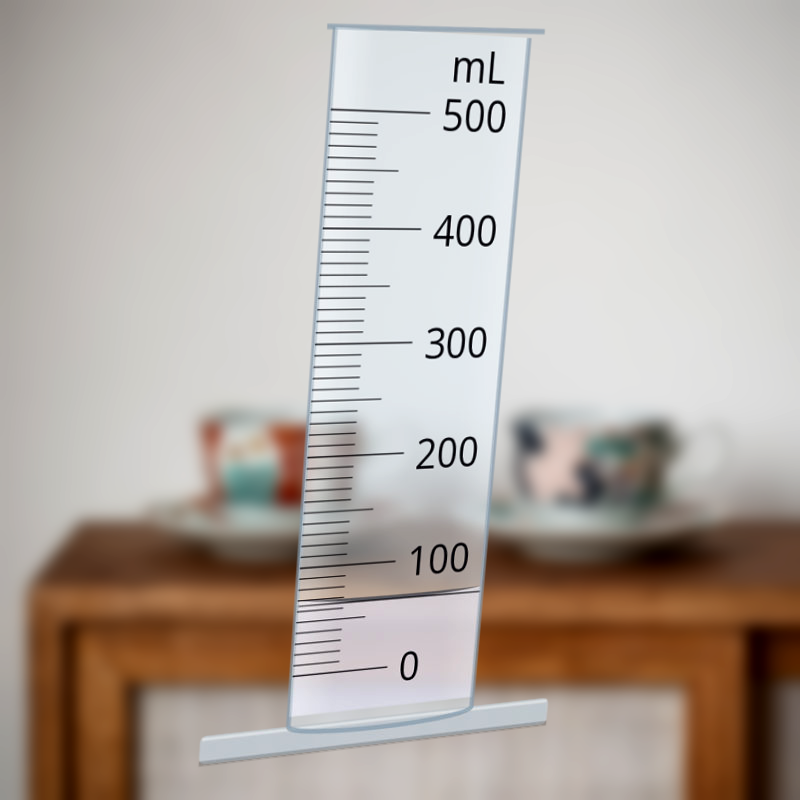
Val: 65 mL
